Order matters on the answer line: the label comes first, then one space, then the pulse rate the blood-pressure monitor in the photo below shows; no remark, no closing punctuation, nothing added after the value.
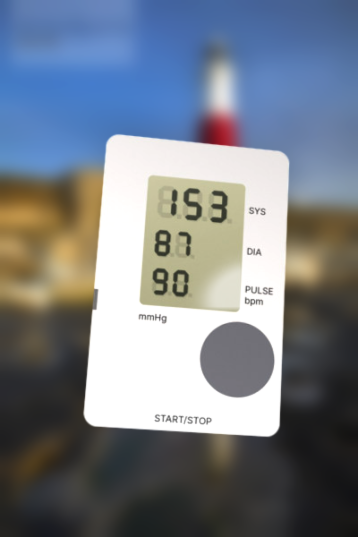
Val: 90 bpm
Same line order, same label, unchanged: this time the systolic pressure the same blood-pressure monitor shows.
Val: 153 mmHg
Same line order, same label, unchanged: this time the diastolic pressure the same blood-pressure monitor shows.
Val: 87 mmHg
